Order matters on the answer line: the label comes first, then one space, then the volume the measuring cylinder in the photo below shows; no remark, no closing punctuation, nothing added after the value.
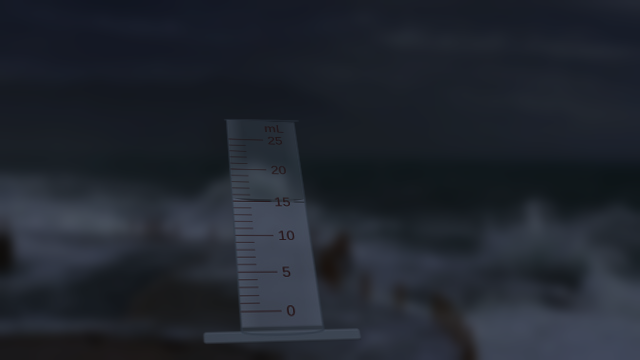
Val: 15 mL
